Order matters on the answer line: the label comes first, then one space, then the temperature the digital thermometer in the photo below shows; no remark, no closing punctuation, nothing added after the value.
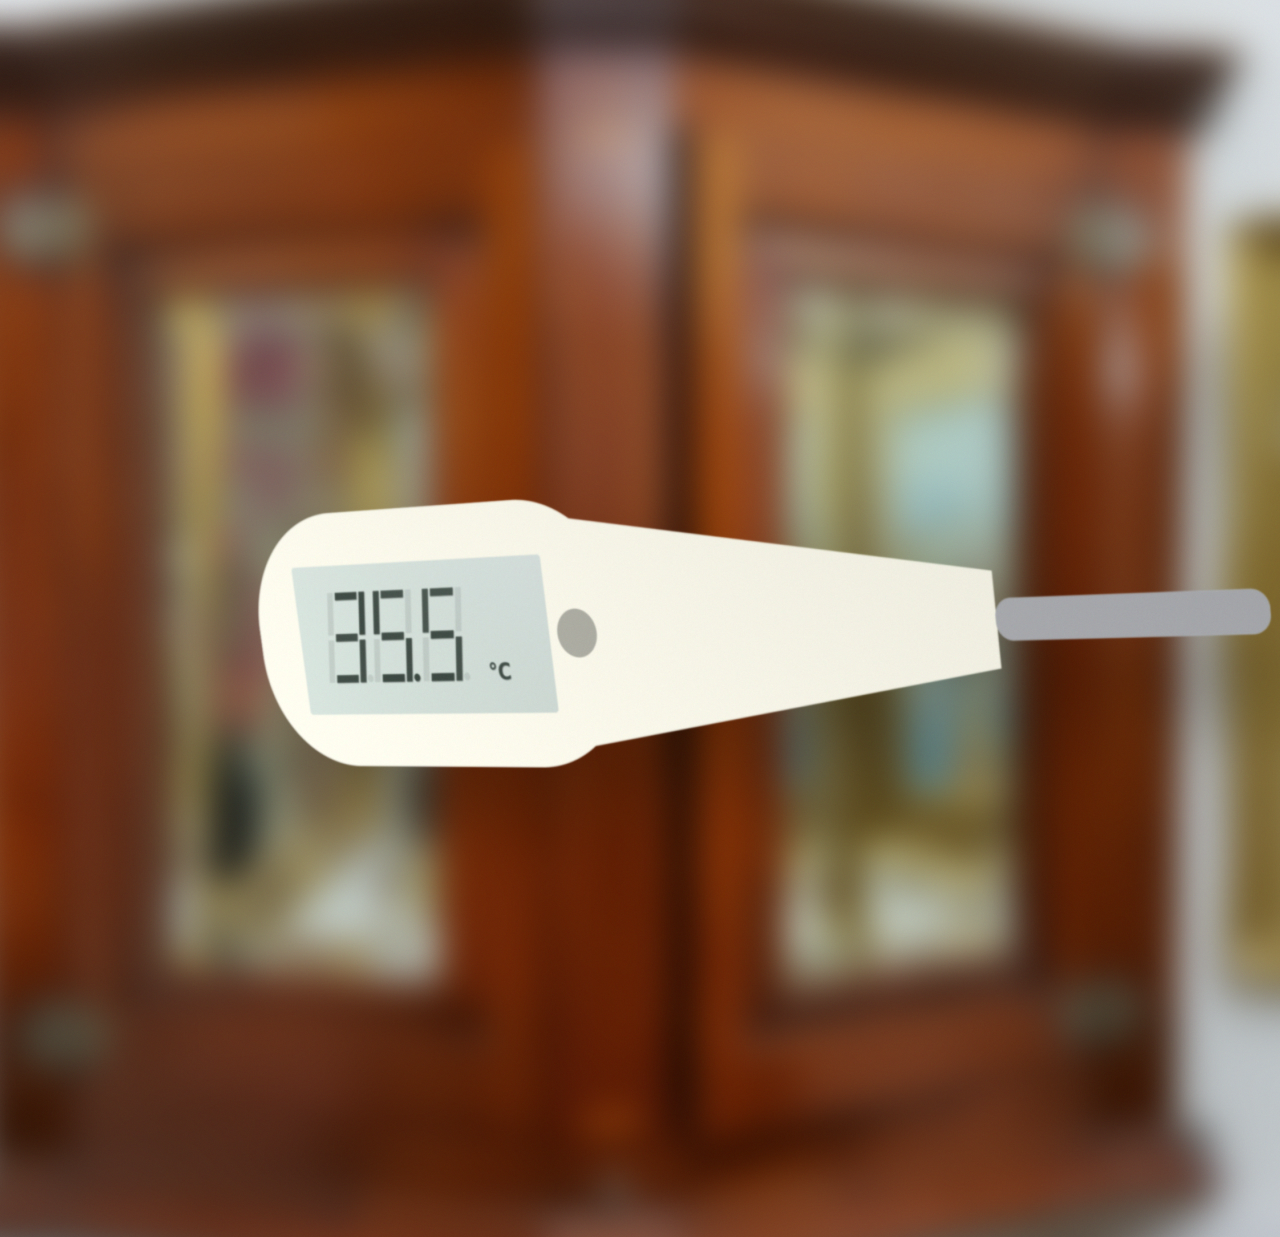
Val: 35.5 °C
